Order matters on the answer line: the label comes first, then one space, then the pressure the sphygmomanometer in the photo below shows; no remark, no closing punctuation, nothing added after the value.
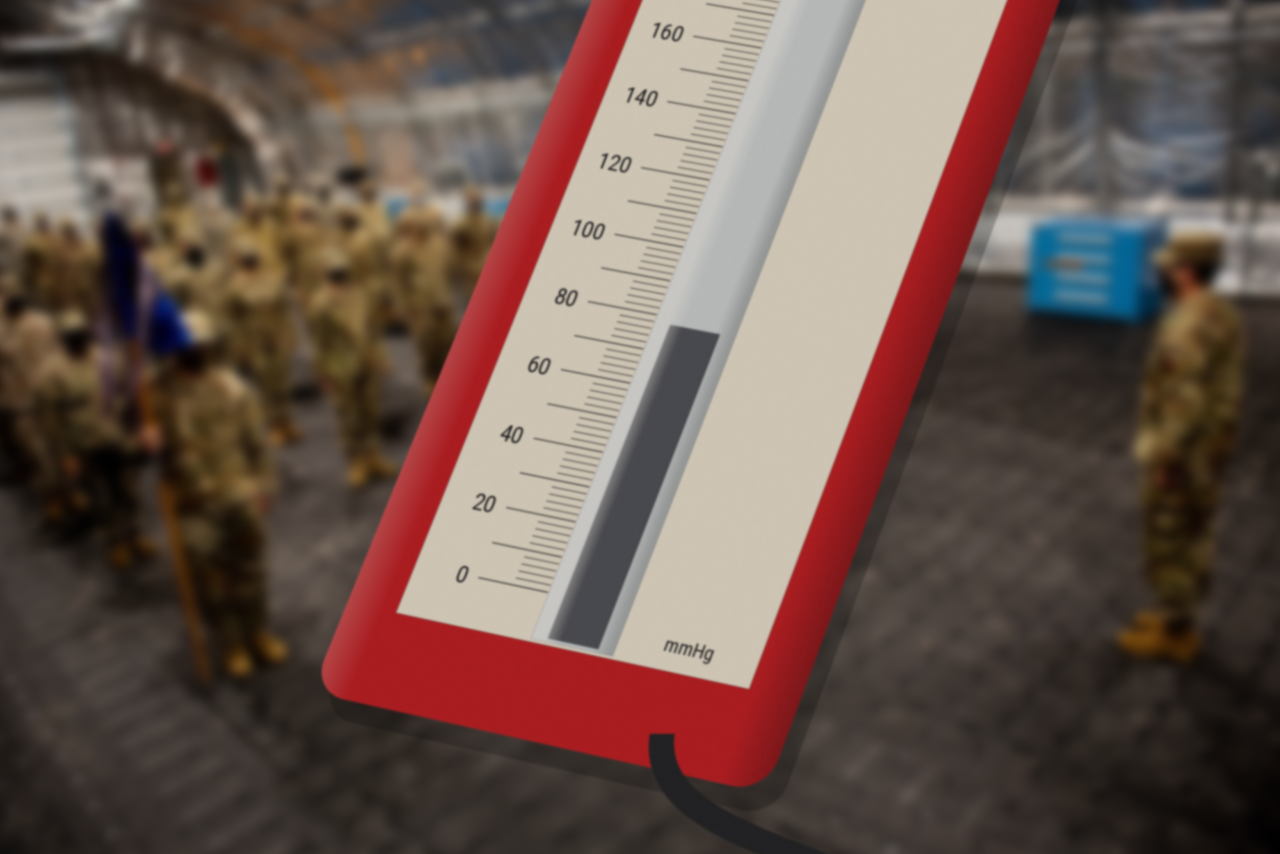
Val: 78 mmHg
